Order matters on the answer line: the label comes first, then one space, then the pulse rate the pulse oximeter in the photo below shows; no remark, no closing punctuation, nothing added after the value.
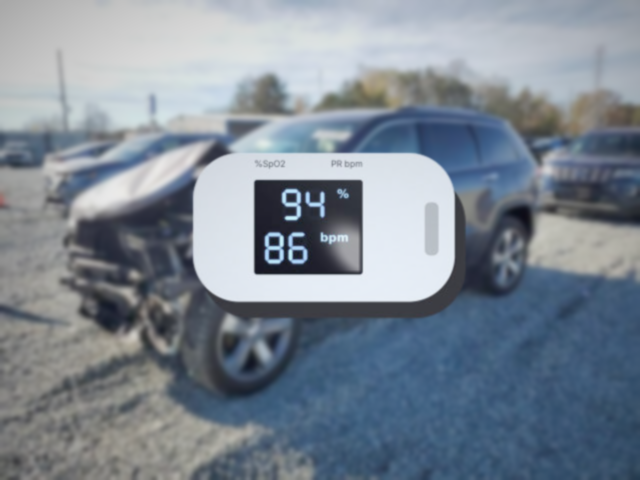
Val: 86 bpm
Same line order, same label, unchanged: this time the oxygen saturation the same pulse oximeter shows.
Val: 94 %
